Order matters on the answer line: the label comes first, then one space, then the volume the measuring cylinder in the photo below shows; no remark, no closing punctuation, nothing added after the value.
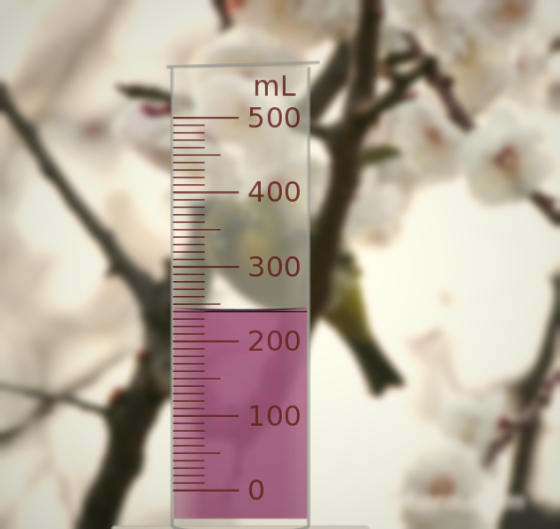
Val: 240 mL
